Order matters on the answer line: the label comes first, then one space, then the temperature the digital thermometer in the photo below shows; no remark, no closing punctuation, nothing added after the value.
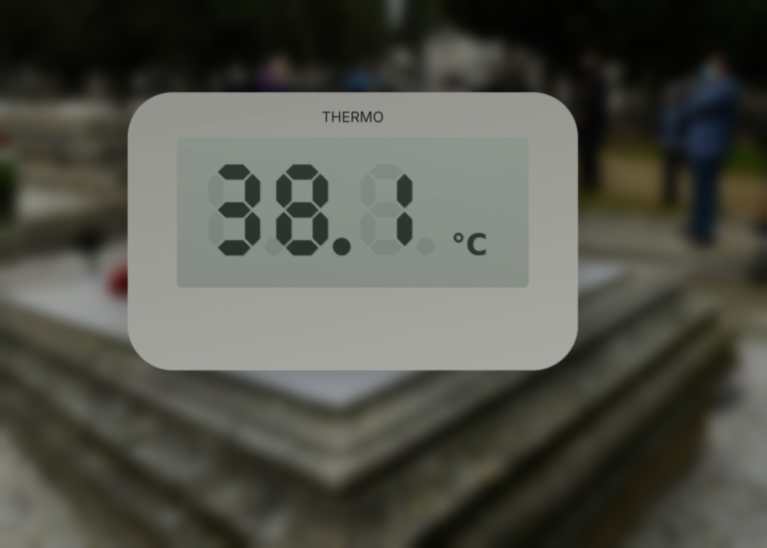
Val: 38.1 °C
